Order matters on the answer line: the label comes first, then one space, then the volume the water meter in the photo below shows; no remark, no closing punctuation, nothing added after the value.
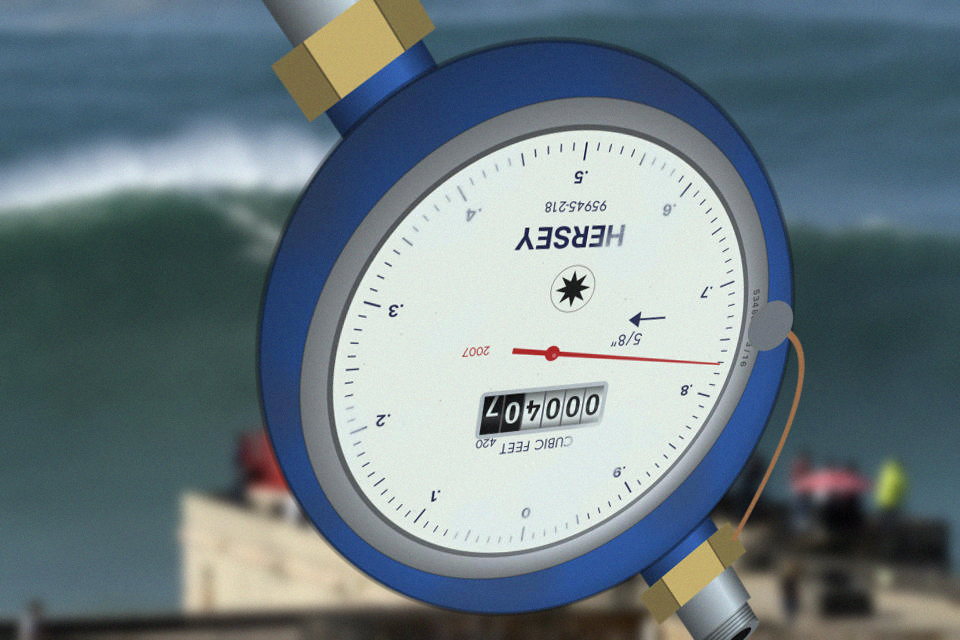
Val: 406.77 ft³
